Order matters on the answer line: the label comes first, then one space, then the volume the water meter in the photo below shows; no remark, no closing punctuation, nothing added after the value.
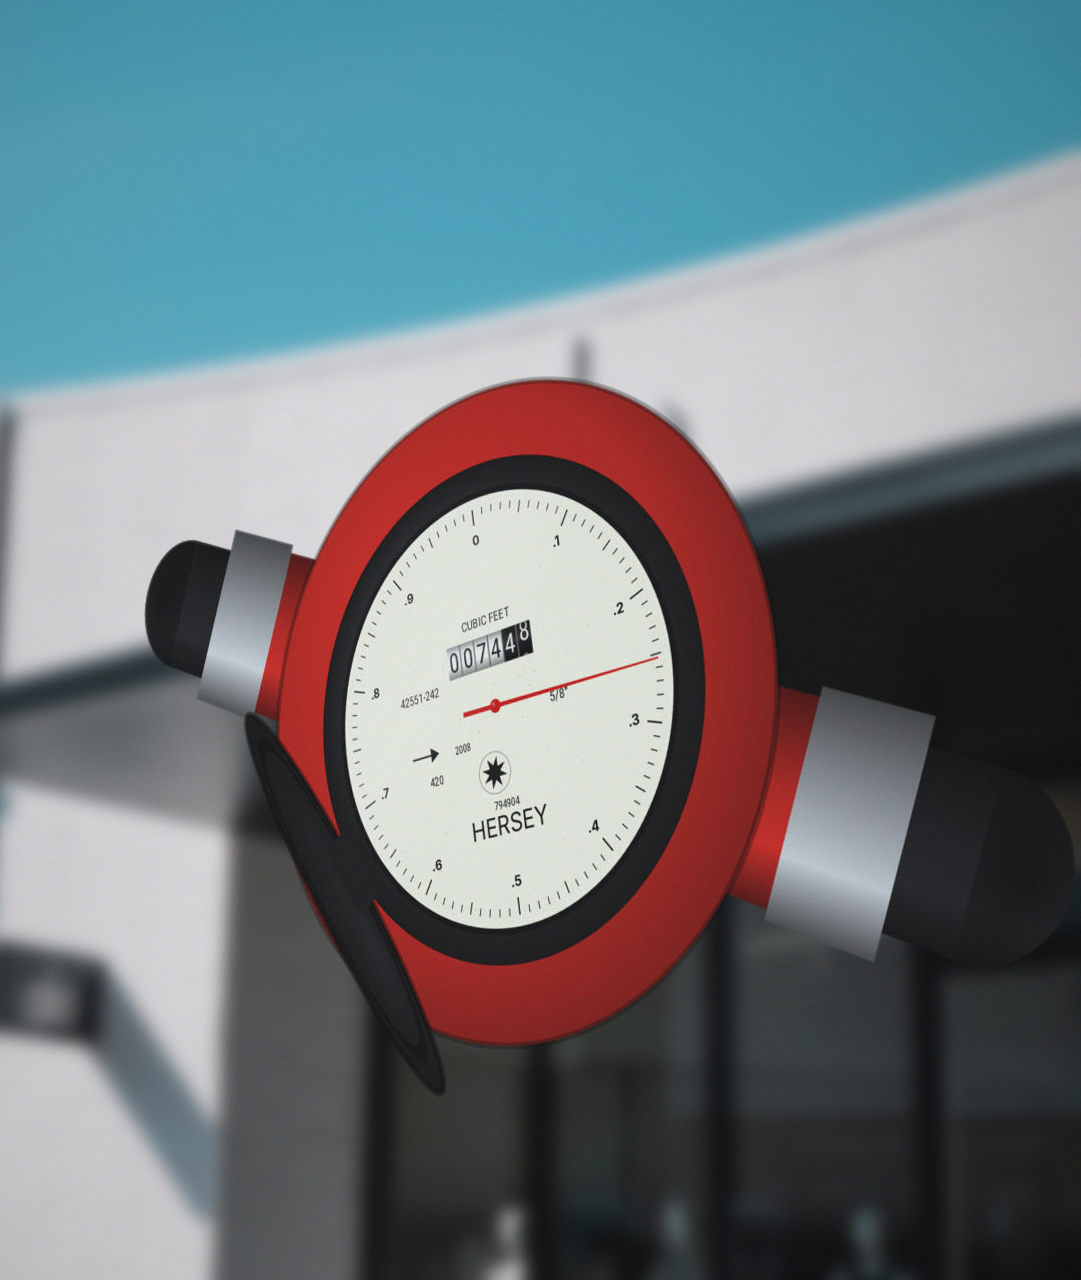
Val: 7448.25 ft³
